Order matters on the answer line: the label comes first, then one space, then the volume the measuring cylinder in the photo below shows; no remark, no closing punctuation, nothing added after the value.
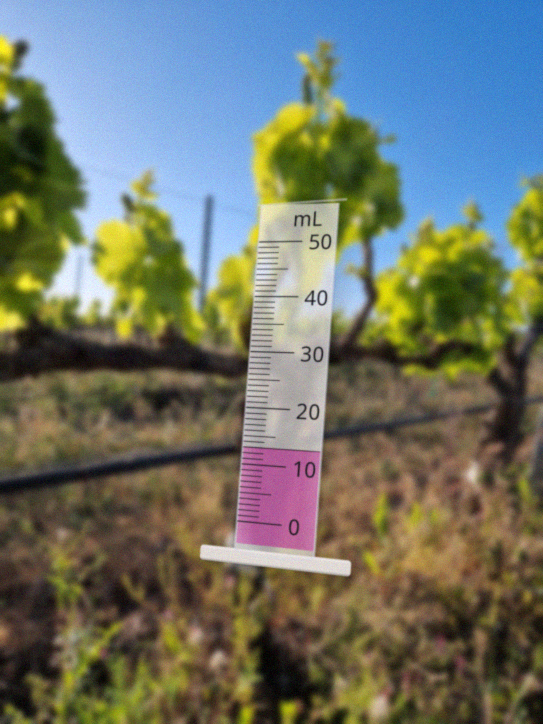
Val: 13 mL
